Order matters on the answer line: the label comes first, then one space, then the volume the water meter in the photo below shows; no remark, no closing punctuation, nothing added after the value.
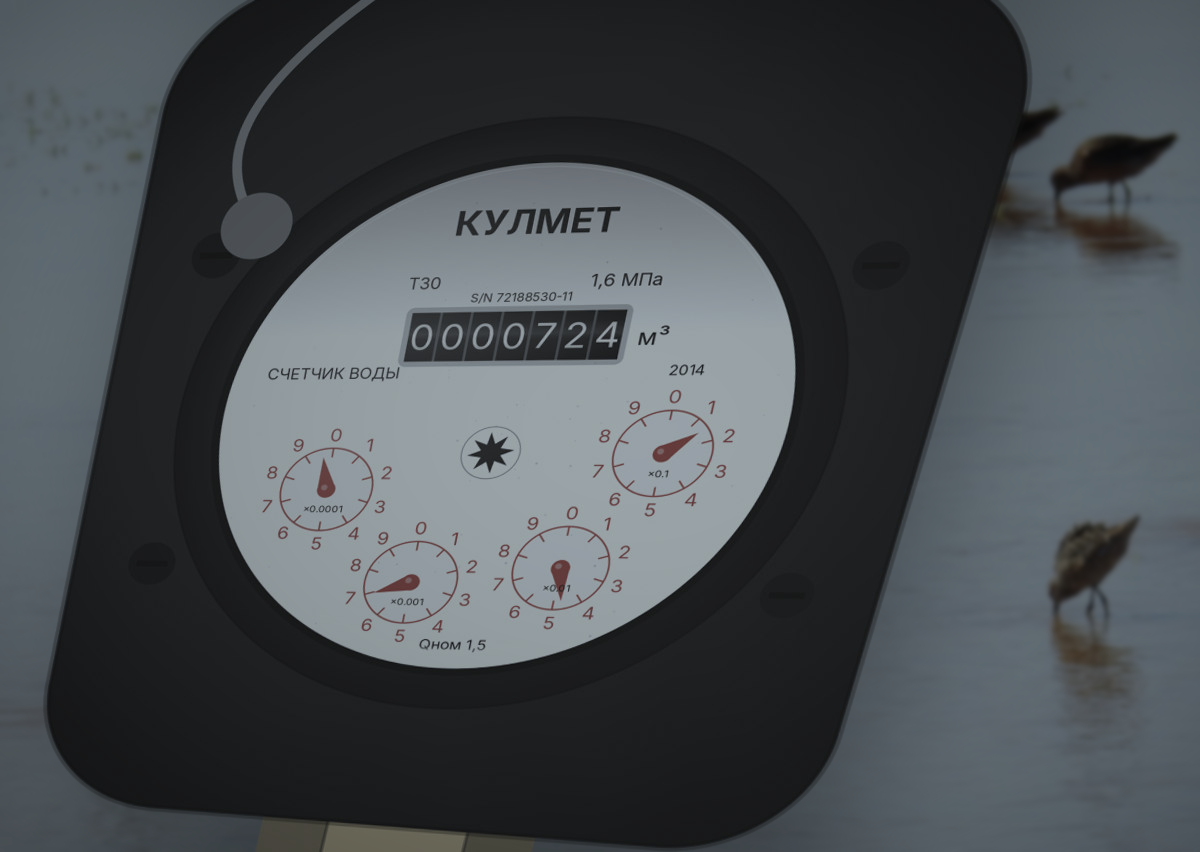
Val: 724.1469 m³
